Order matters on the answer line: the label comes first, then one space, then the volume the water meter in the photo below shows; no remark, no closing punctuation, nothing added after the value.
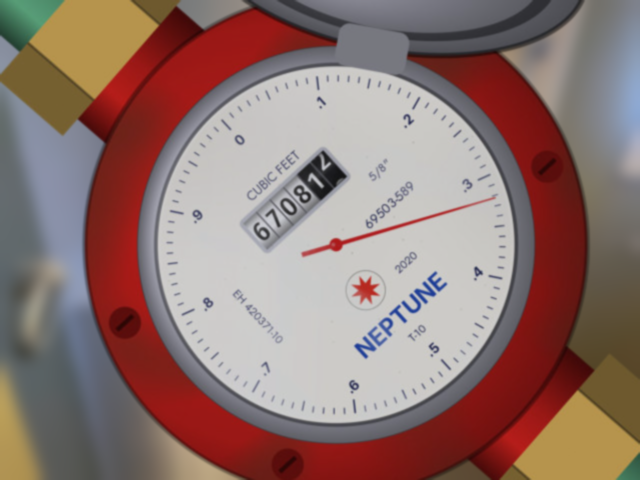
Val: 670812.32 ft³
